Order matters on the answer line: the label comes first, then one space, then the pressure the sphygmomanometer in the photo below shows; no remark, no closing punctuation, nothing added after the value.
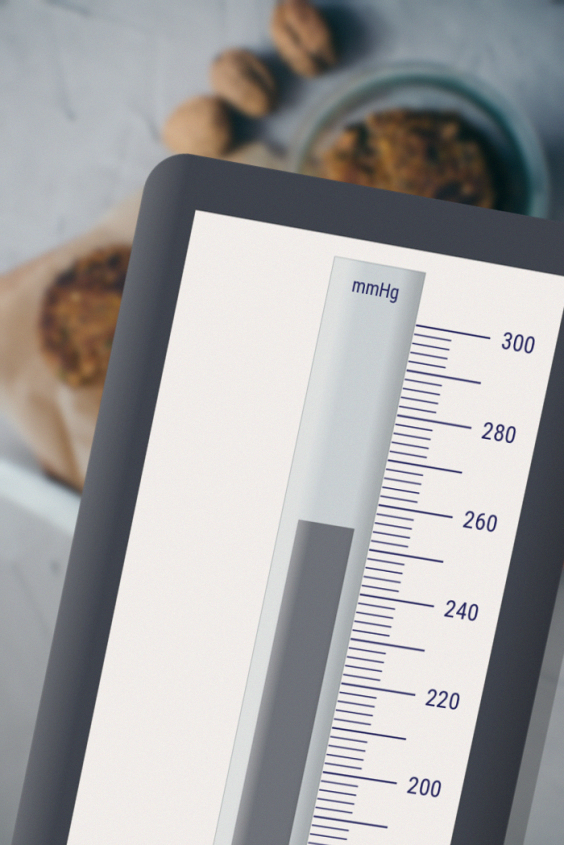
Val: 254 mmHg
